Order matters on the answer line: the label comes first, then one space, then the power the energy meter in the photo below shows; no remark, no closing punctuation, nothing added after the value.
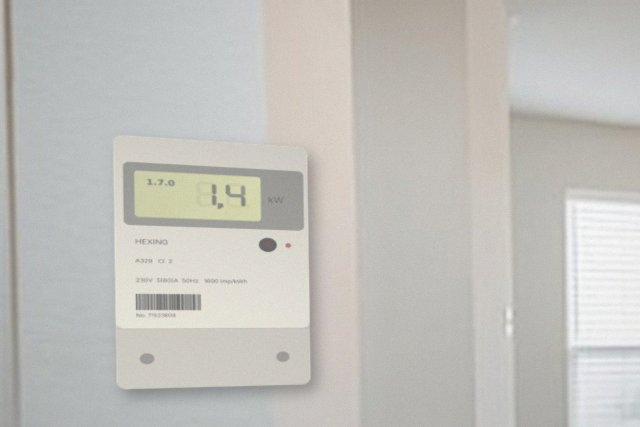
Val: 1.4 kW
